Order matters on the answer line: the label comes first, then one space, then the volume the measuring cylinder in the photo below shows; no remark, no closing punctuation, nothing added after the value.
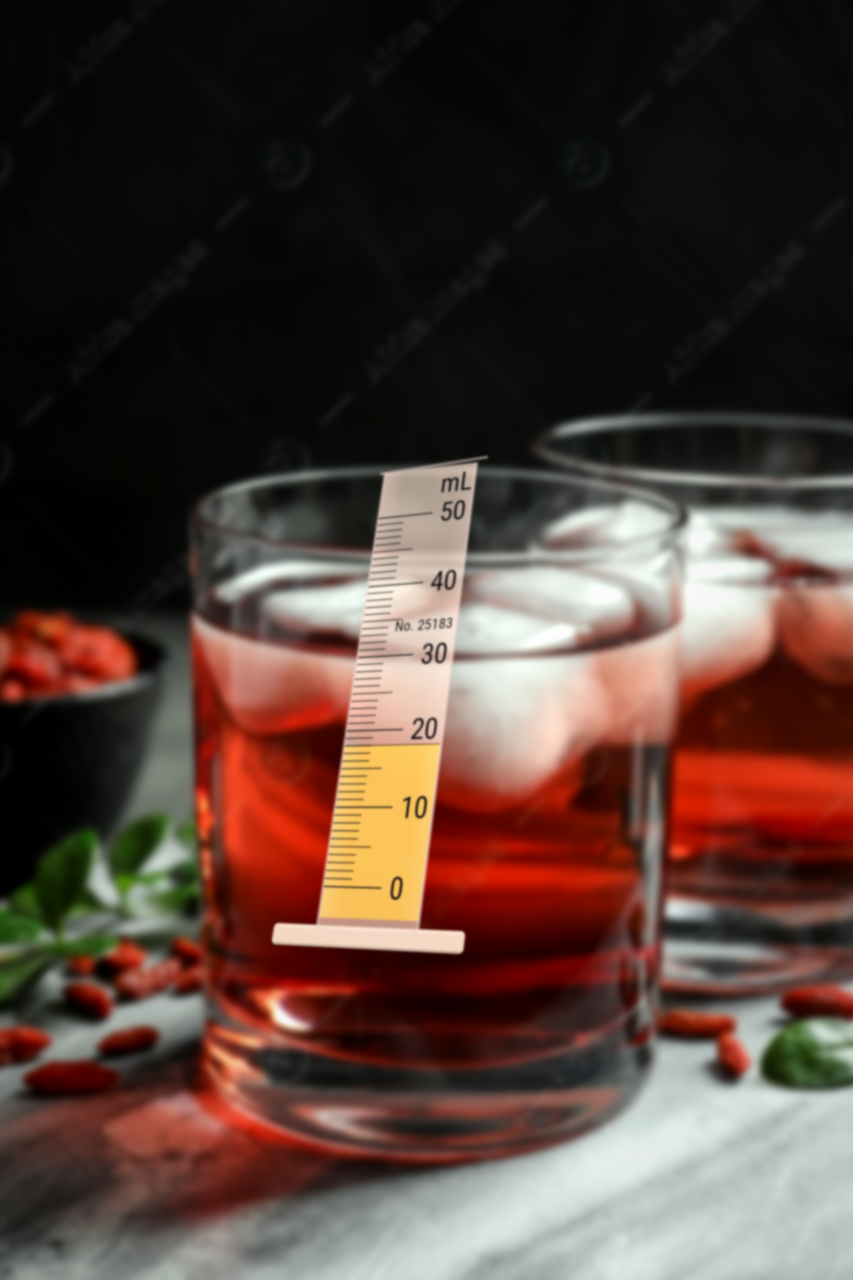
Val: 18 mL
